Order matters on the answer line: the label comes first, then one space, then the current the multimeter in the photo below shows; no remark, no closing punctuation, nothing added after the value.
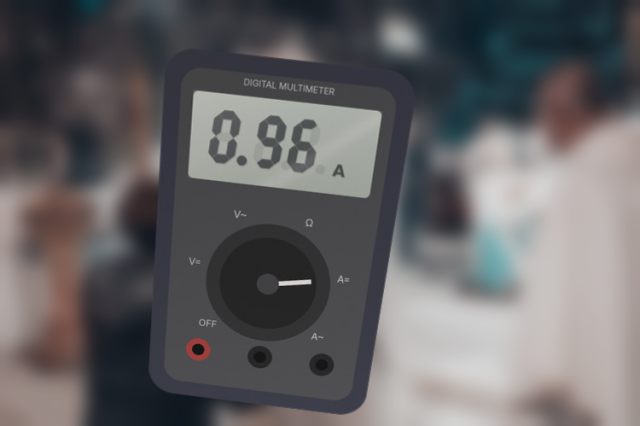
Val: 0.96 A
